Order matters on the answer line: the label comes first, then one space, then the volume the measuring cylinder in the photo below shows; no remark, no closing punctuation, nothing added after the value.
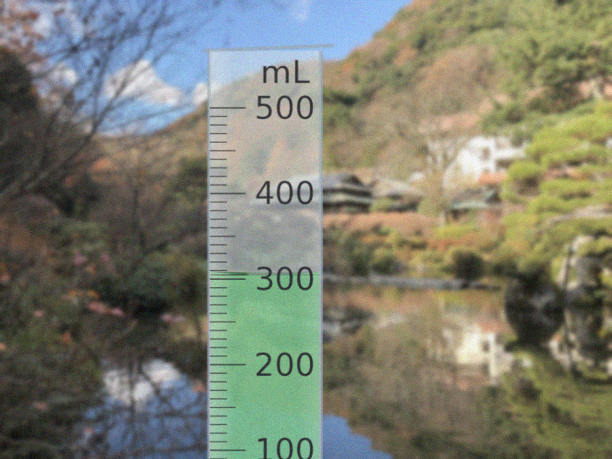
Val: 305 mL
